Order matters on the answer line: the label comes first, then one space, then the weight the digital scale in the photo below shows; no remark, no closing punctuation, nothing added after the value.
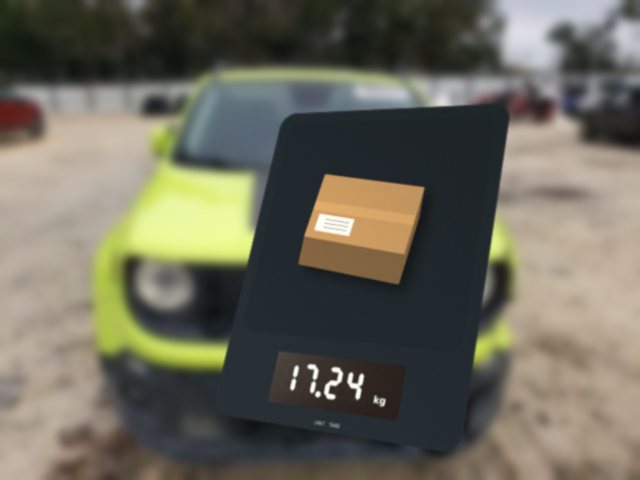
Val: 17.24 kg
